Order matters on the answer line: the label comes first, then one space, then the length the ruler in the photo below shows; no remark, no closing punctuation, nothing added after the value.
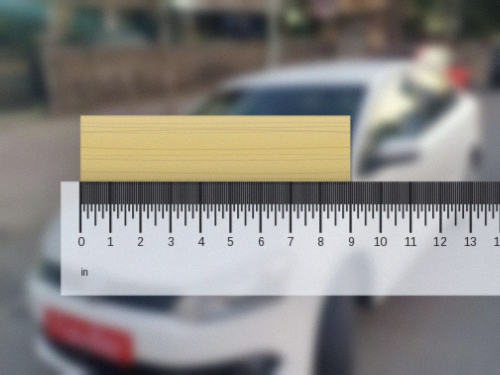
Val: 9 in
